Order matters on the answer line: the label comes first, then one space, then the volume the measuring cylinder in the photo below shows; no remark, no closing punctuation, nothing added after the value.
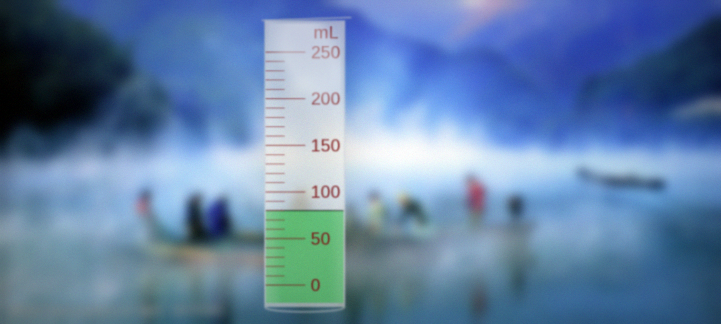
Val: 80 mL
